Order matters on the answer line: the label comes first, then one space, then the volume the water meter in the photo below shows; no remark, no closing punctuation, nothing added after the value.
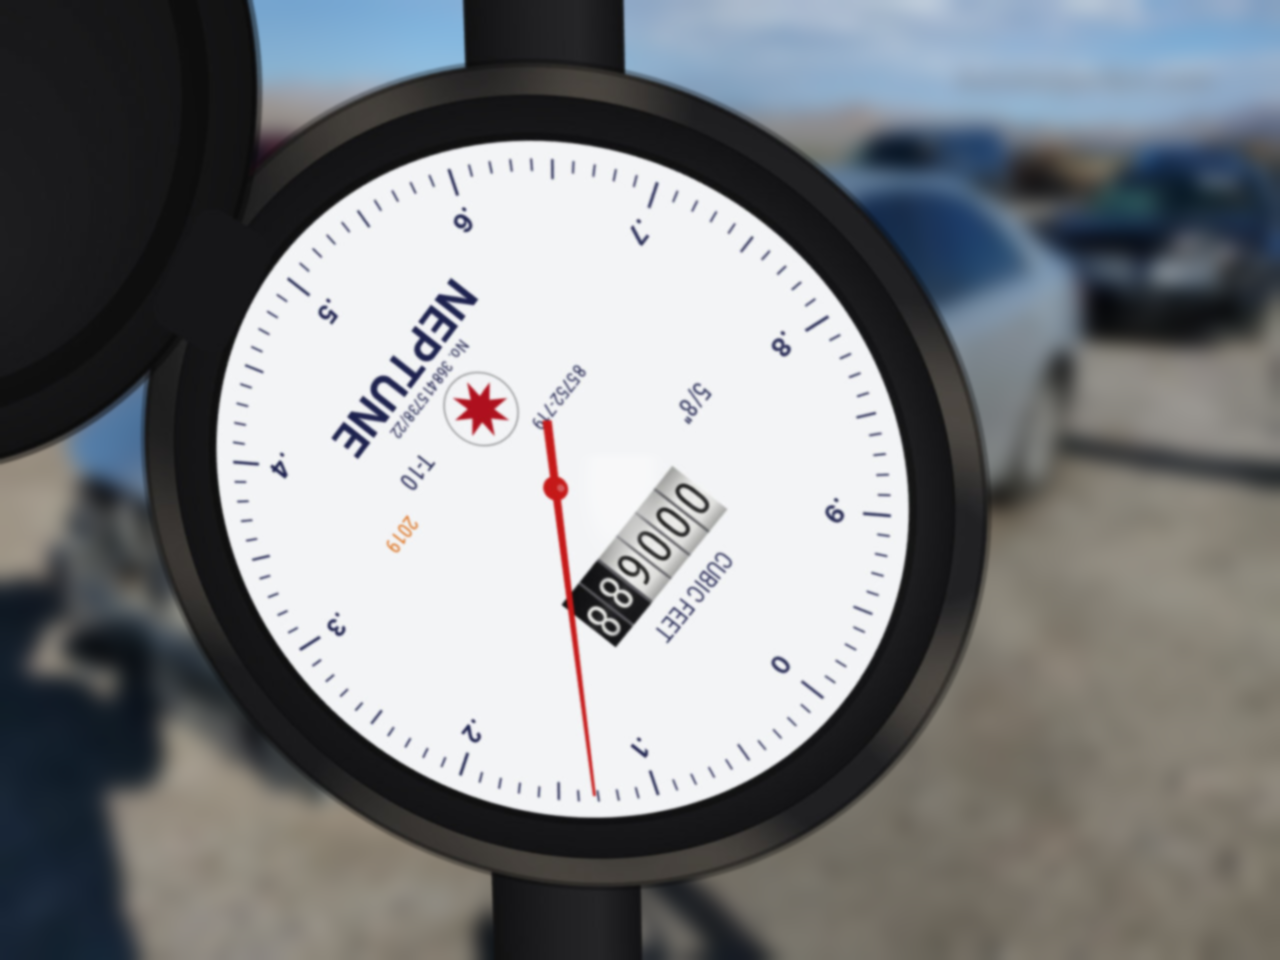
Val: 688.13 ft³
